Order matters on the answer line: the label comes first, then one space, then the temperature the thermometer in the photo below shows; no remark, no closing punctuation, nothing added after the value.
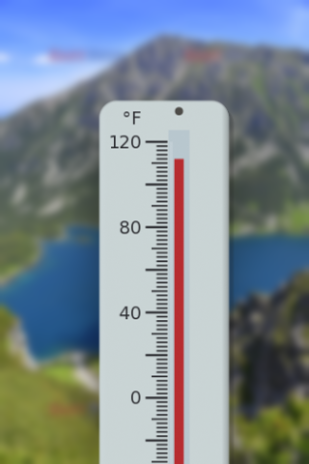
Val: 112 °F
